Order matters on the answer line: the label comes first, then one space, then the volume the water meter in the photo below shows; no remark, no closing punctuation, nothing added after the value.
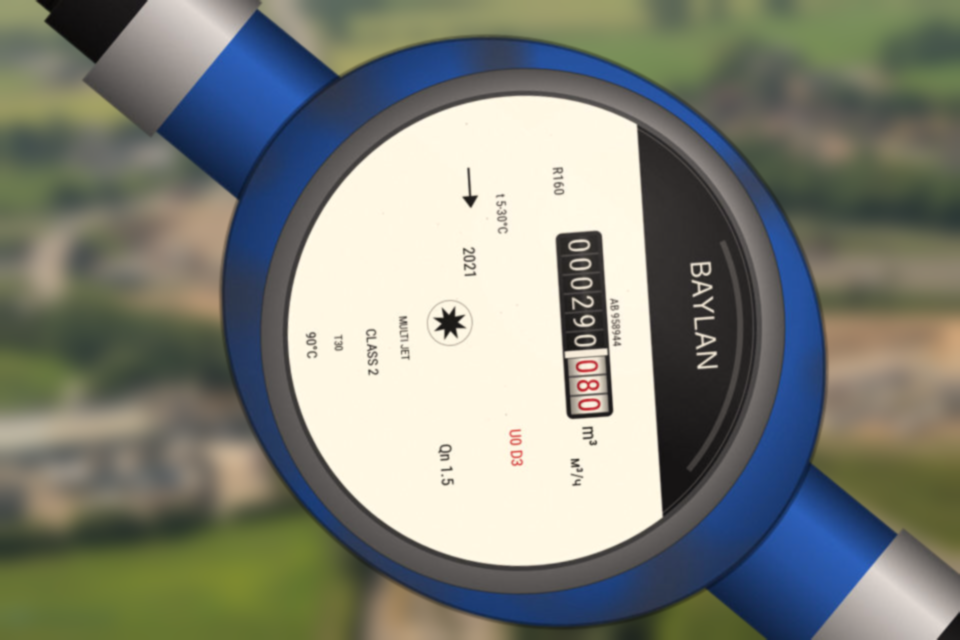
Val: 290.080 m³
